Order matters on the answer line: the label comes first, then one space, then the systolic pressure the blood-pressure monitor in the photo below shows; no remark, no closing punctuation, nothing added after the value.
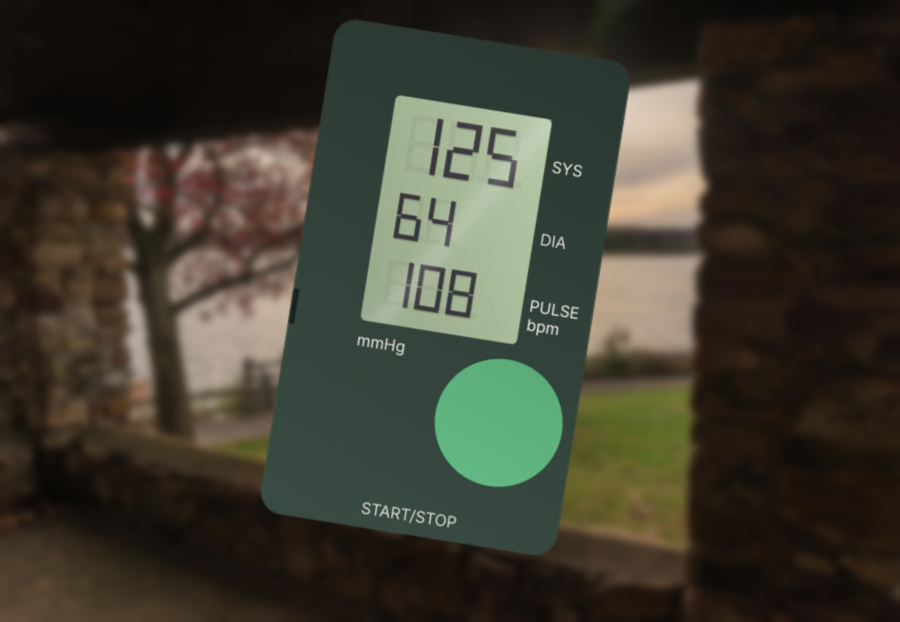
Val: 125 mmHg
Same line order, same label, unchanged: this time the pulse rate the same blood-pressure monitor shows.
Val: 108 bpm
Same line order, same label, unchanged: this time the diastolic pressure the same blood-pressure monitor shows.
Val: 64 mmHg
